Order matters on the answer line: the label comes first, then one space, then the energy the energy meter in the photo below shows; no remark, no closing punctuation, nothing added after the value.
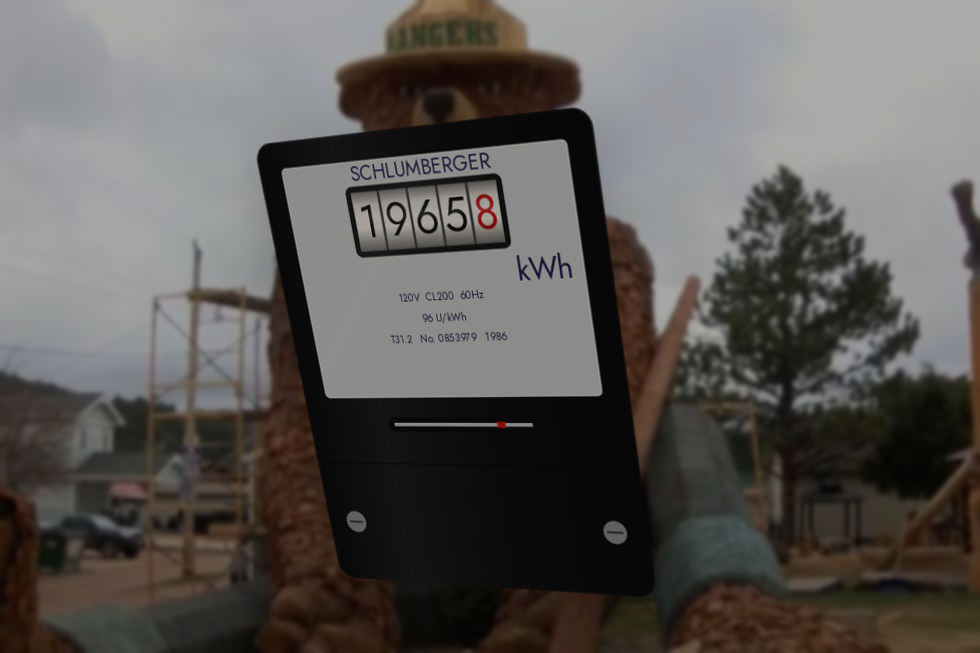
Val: 1965.8 kWh
